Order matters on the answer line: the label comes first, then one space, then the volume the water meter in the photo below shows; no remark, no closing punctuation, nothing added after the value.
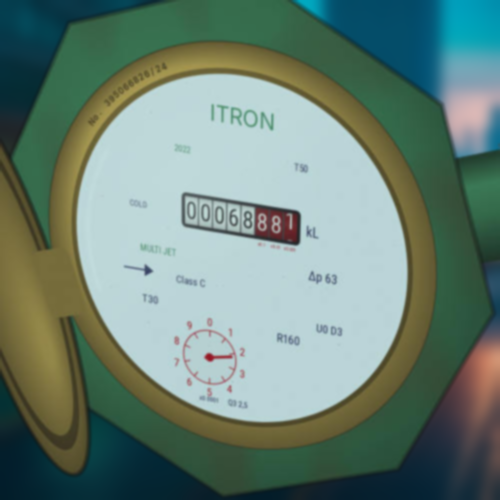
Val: 68.8812 kL
